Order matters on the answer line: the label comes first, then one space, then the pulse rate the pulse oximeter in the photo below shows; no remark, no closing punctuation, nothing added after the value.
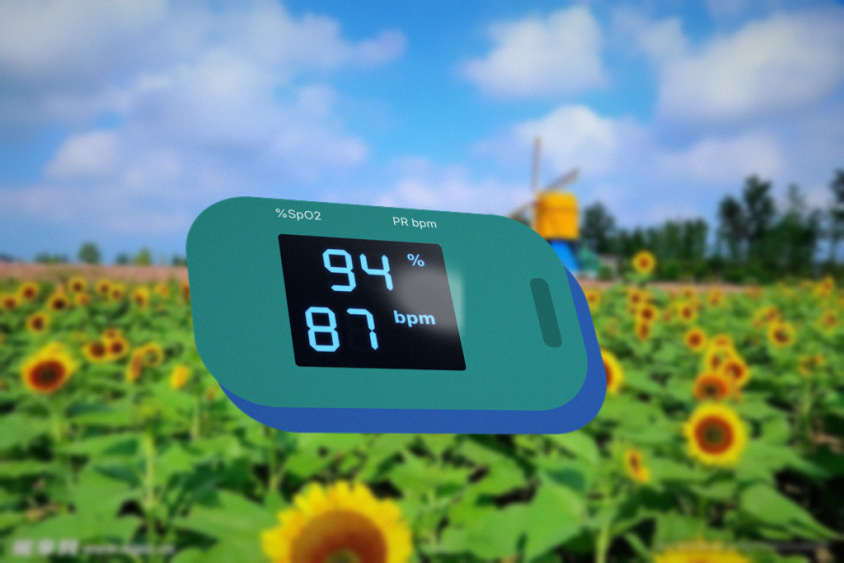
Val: 87 bpm
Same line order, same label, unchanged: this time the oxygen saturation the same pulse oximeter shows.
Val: 94 %
